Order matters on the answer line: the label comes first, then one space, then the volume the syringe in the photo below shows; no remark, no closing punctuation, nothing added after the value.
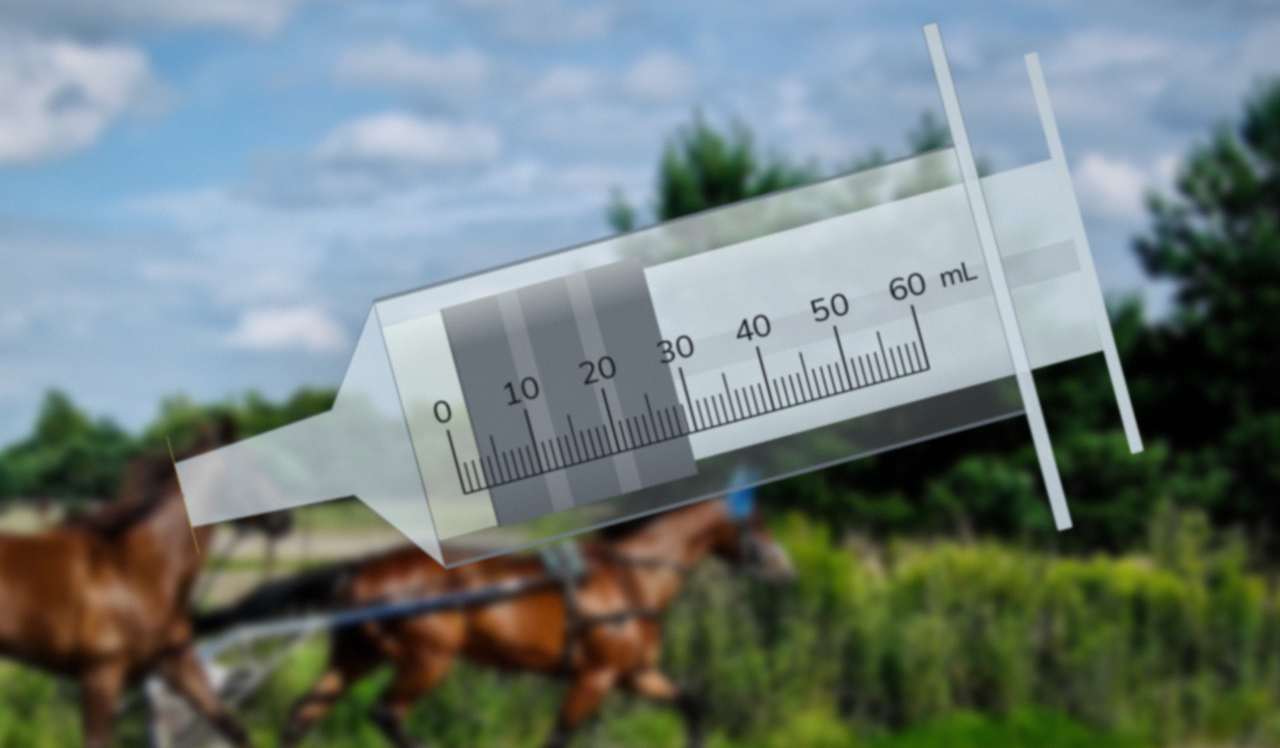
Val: 3 mL
